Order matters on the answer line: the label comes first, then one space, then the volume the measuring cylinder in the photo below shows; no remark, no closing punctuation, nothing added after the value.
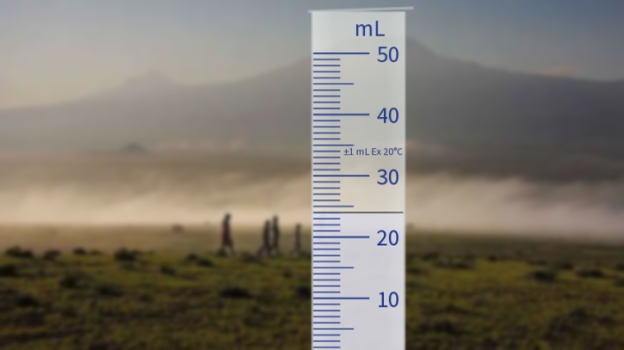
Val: 24 mL
